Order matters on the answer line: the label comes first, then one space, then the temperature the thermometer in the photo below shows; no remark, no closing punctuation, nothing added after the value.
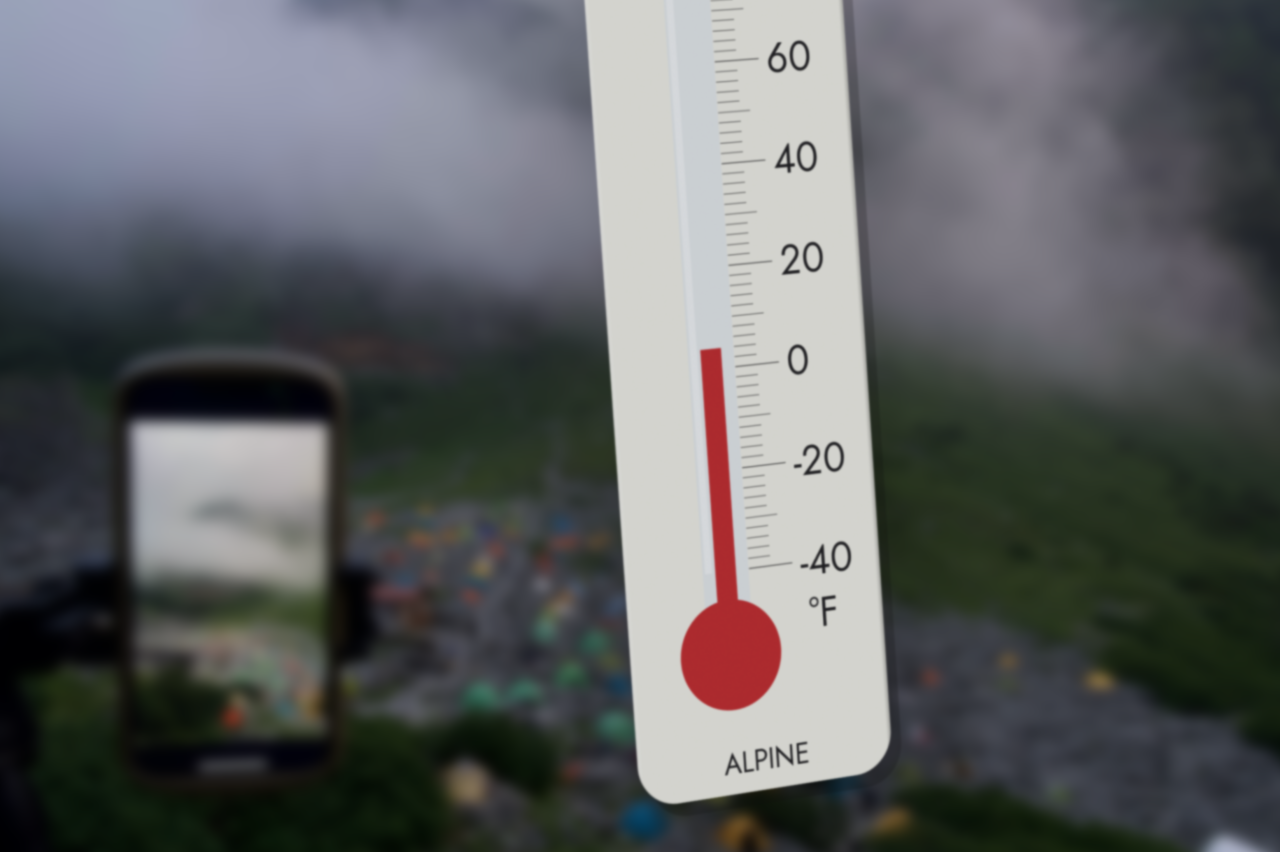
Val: 4 °F
